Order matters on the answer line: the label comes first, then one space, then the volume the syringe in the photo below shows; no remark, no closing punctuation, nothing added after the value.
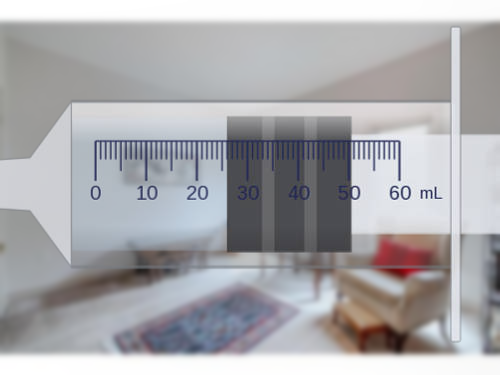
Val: 26 mL
